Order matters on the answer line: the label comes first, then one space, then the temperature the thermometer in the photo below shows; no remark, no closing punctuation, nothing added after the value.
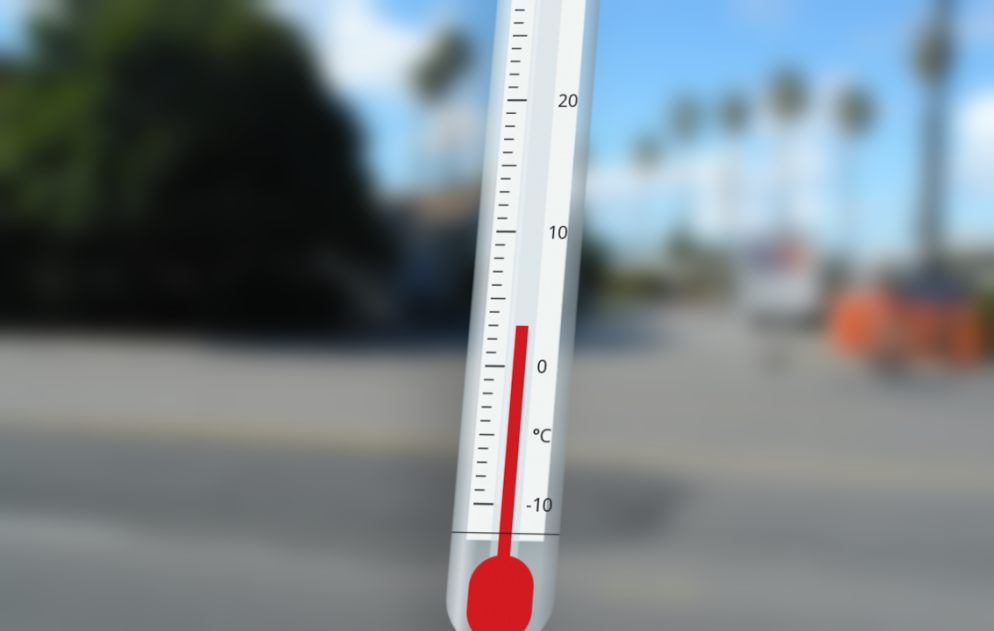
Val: 3 °C
